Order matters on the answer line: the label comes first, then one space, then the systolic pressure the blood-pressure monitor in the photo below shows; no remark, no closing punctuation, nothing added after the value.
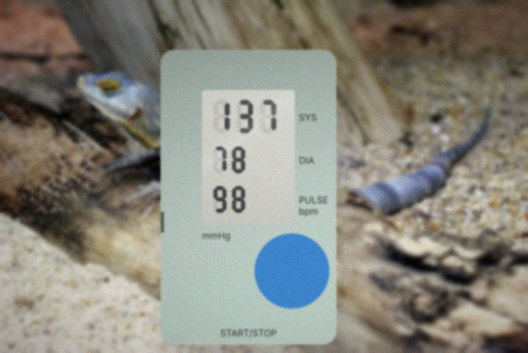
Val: 137 mmHg
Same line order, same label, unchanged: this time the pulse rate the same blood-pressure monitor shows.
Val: 98 bpm
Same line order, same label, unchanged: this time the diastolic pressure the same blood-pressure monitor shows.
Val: 78 mmHg
